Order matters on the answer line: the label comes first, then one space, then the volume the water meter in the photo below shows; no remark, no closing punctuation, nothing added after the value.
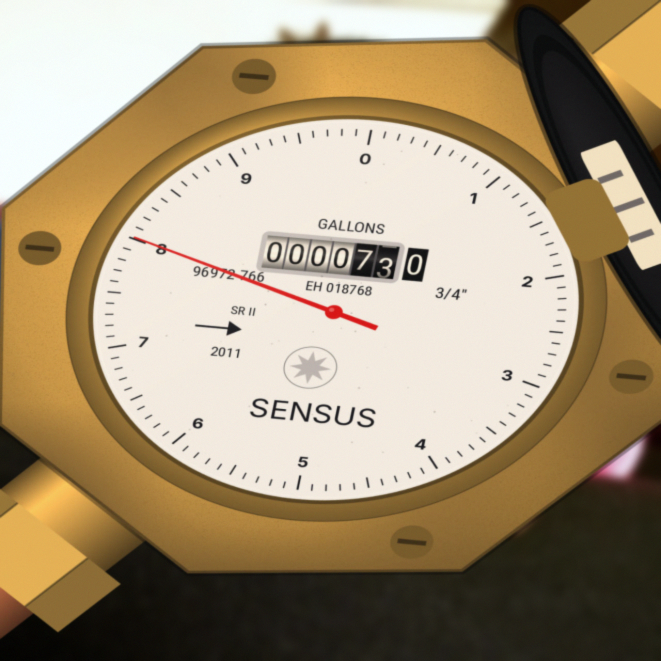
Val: 728.0 gal
